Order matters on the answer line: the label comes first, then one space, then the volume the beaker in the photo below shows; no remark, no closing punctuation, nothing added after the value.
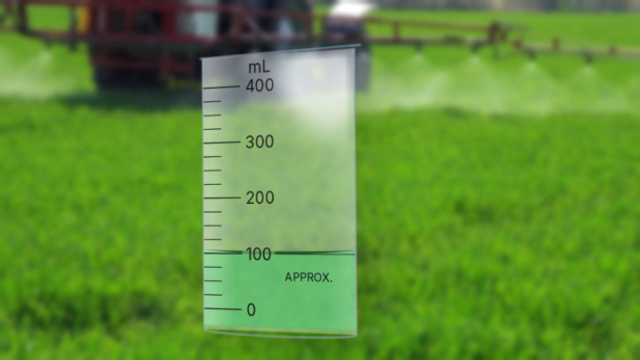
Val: 100 mL
